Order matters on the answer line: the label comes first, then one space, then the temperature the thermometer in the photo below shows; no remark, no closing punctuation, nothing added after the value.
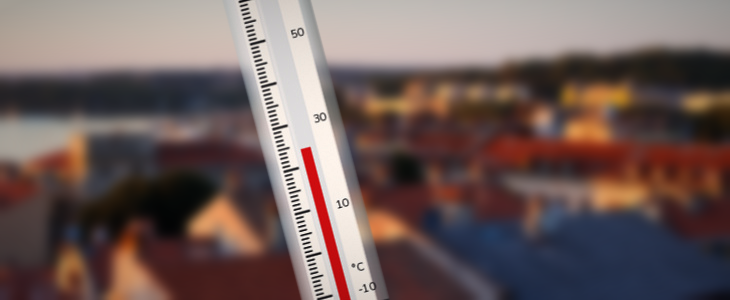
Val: 24 °C
